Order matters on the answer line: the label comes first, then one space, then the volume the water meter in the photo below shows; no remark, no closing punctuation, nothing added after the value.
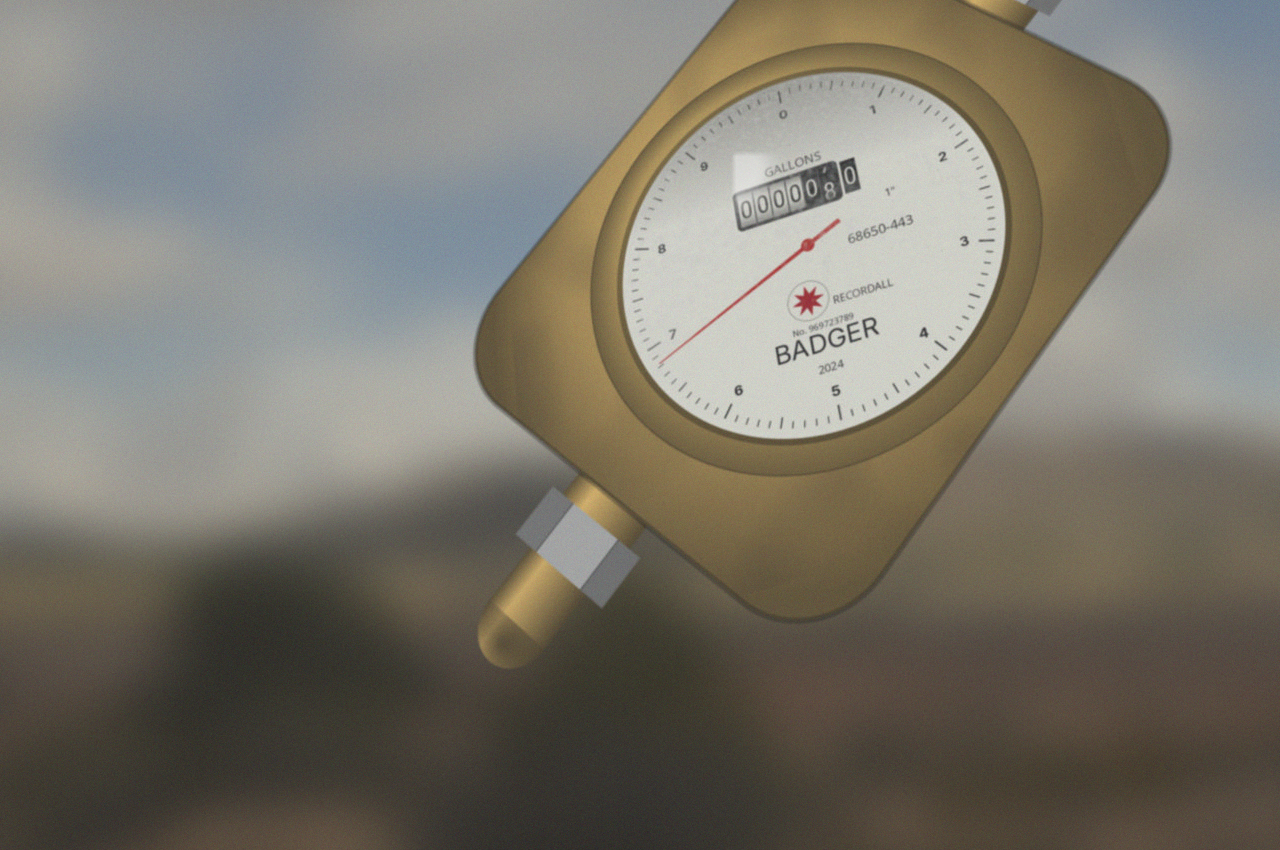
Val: 76.8 gal
